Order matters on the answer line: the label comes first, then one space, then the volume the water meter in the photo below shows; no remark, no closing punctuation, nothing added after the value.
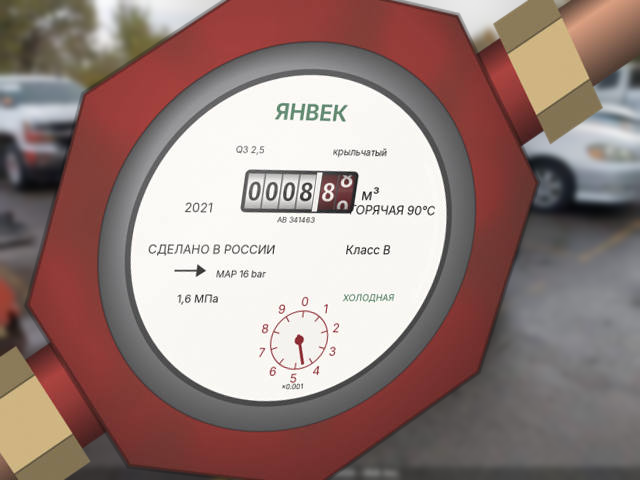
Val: 8.884 m³
